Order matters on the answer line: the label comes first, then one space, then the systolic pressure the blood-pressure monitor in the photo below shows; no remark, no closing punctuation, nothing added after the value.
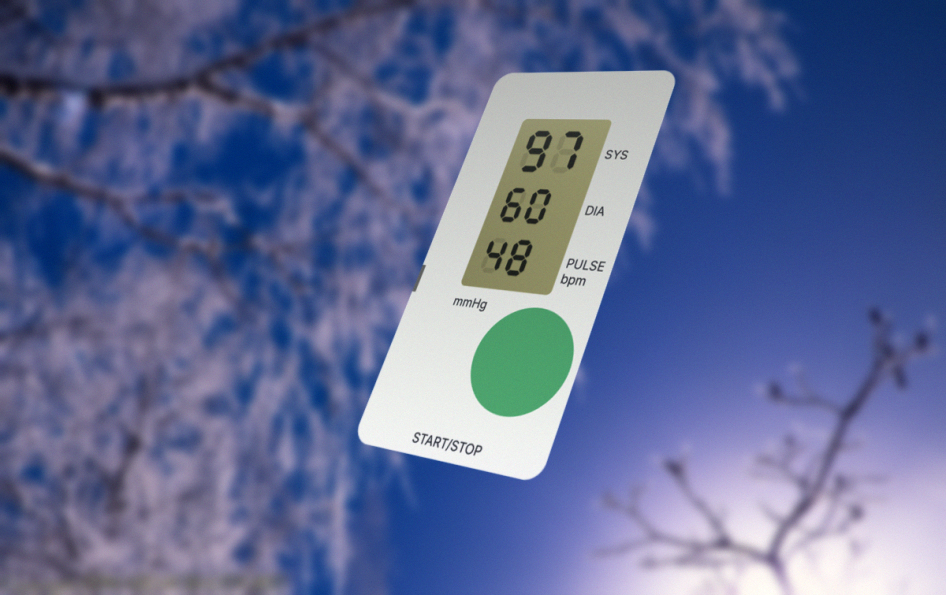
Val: 97 mmHg
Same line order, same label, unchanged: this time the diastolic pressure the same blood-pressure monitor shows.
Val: 60 mmHg
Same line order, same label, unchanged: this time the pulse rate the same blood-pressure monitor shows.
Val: 48 bpm
